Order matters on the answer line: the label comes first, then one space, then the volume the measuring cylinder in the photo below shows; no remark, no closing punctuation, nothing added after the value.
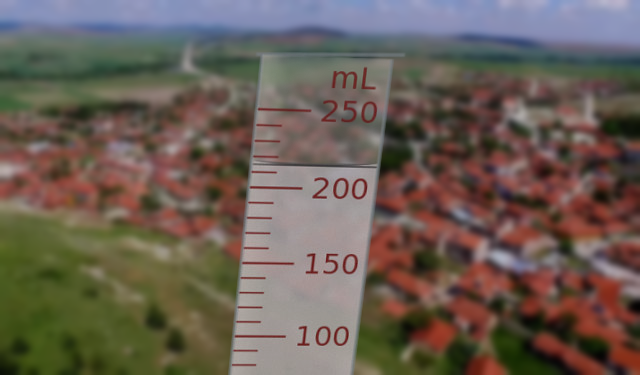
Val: 215 mL
